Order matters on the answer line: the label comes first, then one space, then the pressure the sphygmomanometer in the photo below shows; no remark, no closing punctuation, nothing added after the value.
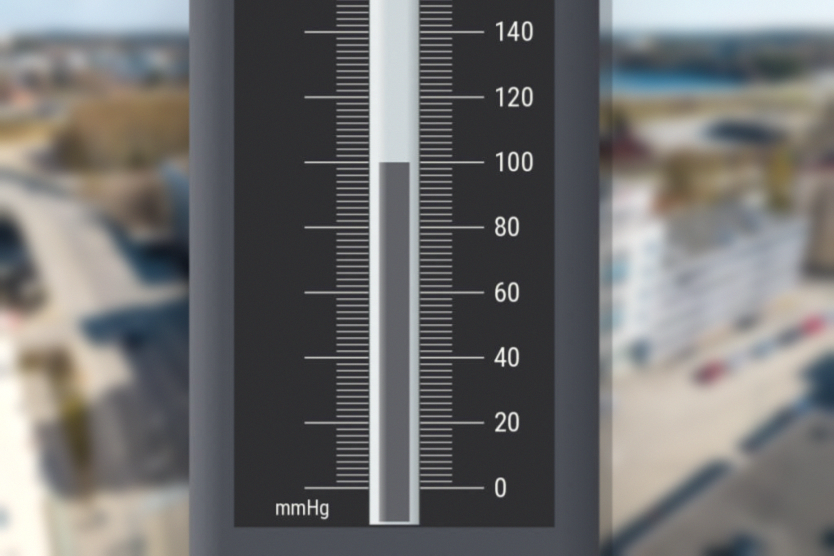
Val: 100 mmHg
